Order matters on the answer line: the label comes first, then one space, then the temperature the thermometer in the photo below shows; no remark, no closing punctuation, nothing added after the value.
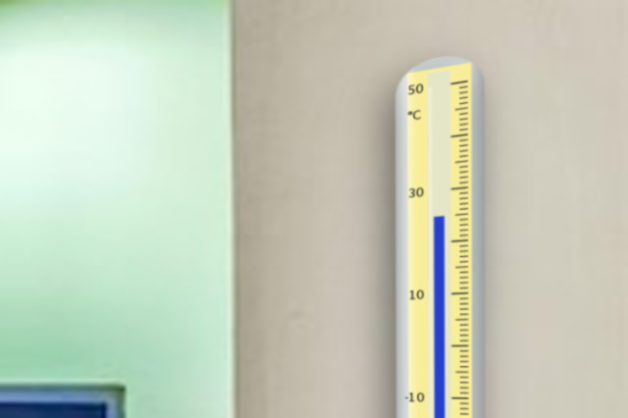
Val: 25 °C
